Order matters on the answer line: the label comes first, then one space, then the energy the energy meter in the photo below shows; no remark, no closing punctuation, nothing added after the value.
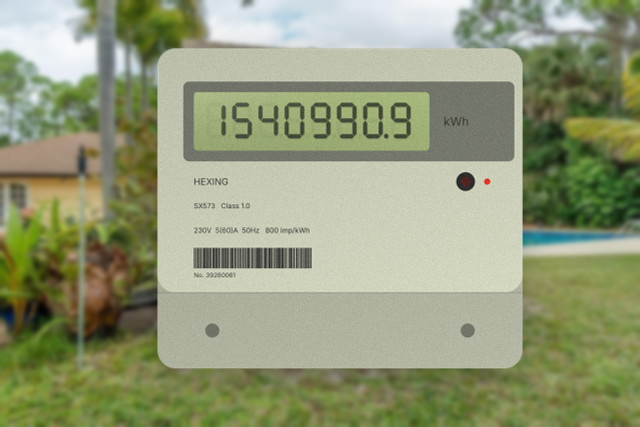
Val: 1540990.9 kWh
